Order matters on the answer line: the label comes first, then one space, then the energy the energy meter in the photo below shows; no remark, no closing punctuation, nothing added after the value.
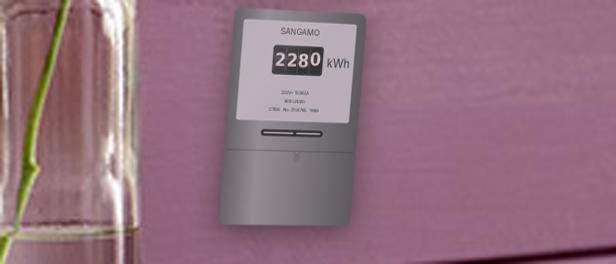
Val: 2280 kWh
